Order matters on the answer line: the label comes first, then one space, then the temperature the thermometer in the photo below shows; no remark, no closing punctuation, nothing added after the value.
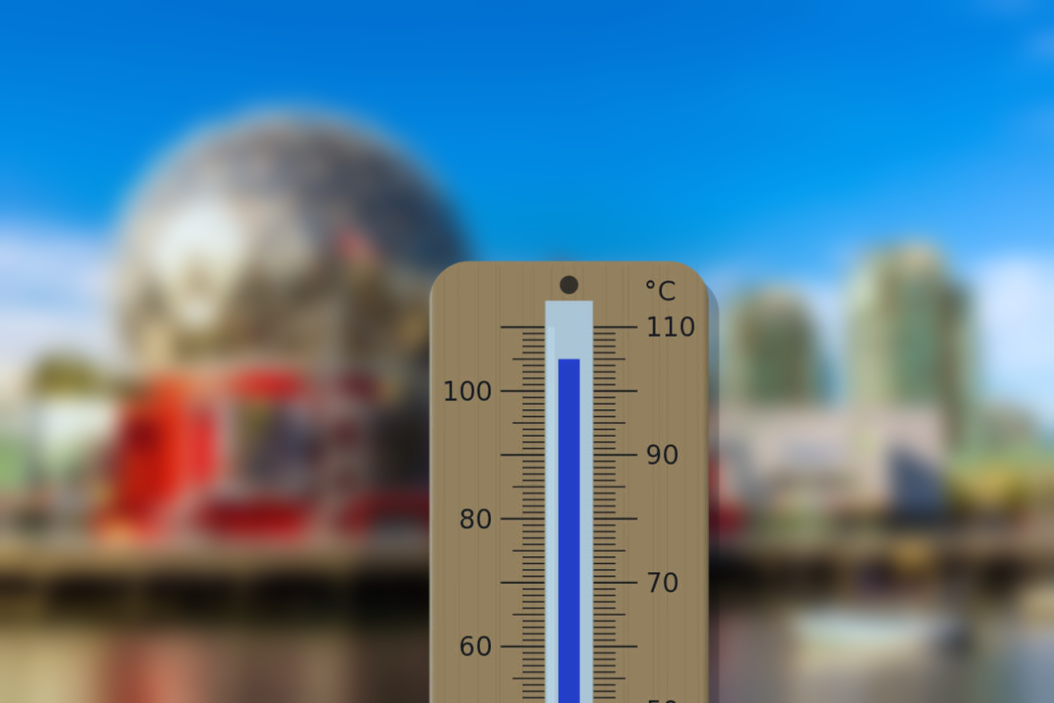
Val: 105 °C
